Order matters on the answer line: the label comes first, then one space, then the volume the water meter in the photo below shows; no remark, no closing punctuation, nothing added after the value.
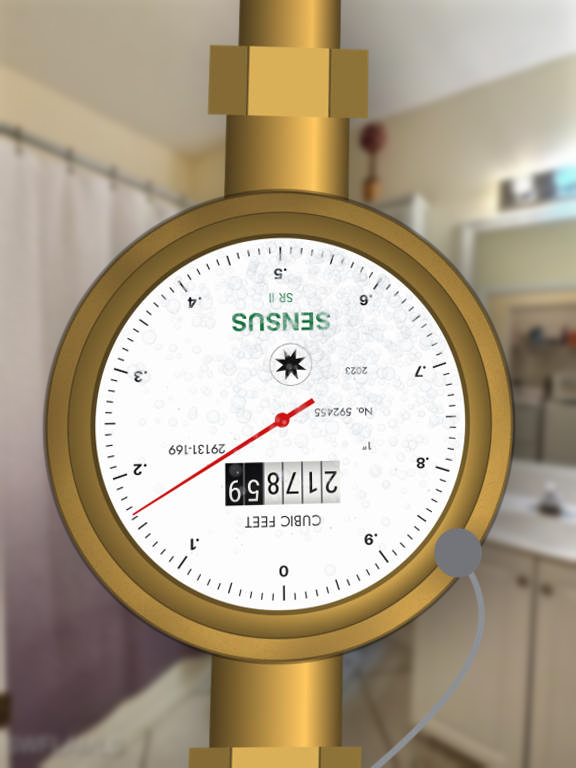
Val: 217859.16 ft³
